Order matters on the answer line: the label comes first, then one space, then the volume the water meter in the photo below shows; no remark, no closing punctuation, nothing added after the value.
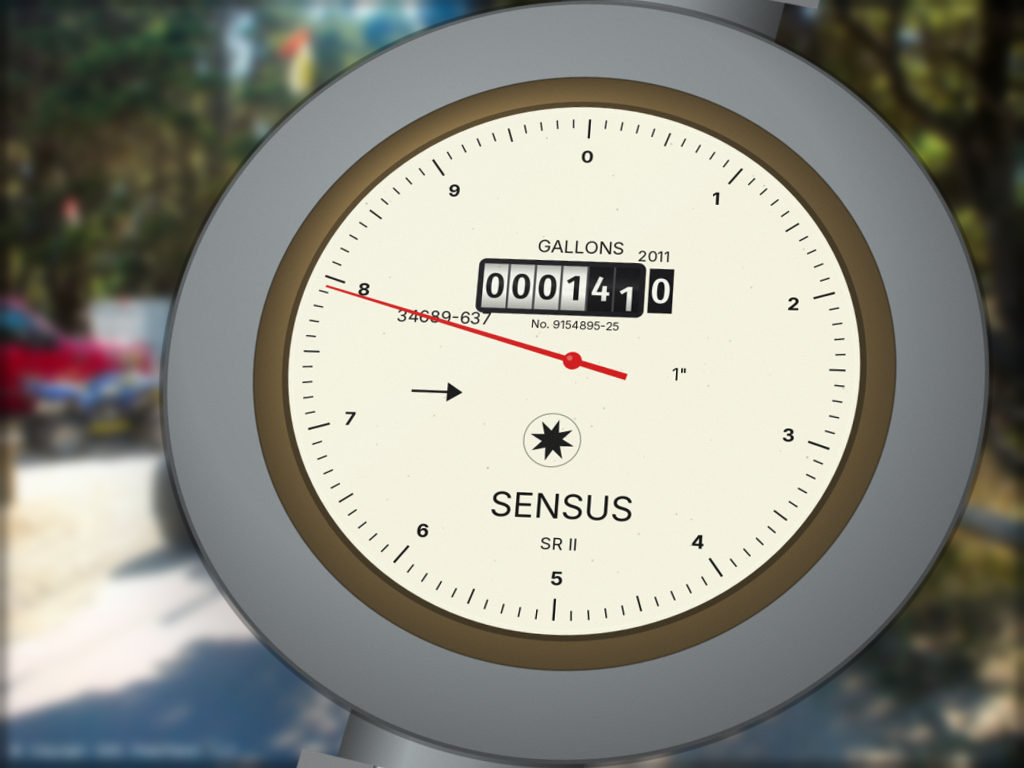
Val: 1407.9 gal
